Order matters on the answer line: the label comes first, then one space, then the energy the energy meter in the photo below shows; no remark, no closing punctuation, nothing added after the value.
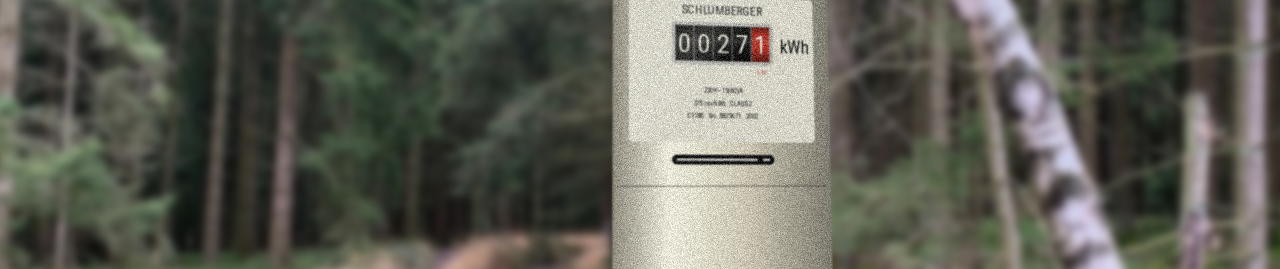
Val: 27.1 kWh
